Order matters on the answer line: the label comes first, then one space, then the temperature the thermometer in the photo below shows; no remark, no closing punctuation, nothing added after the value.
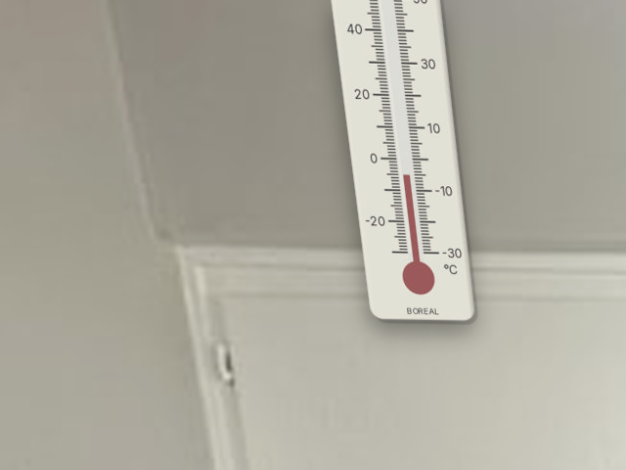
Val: -5 °C
